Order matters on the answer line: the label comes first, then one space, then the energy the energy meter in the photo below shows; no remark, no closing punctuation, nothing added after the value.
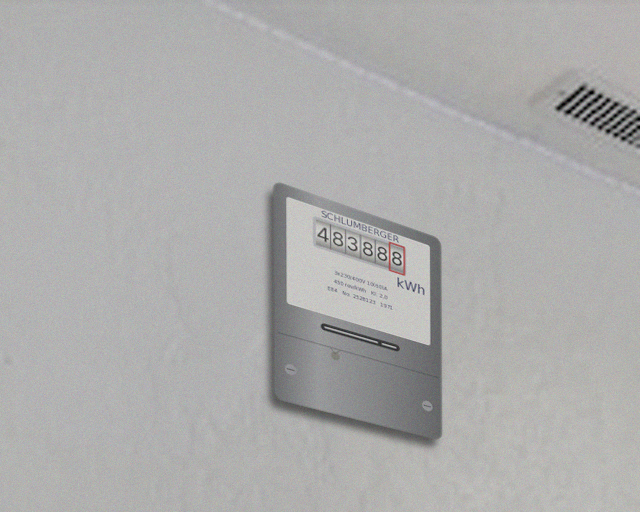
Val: 48388.8 kWh
